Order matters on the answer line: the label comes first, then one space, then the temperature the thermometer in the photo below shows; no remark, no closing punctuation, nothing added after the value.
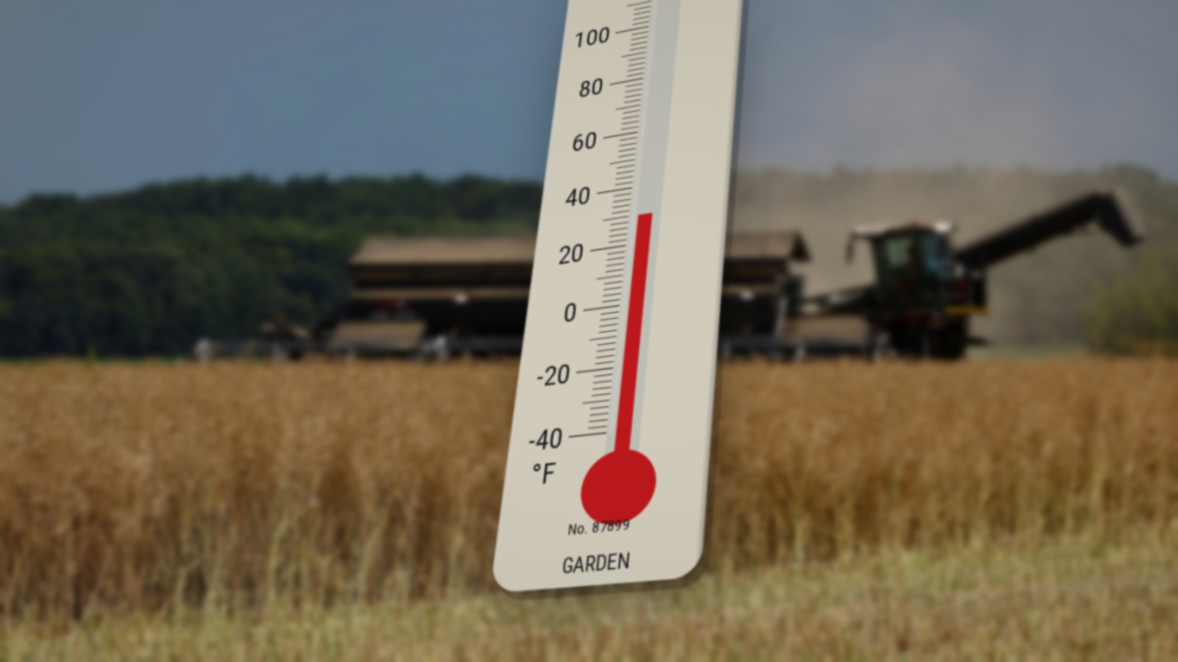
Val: 30 °F
